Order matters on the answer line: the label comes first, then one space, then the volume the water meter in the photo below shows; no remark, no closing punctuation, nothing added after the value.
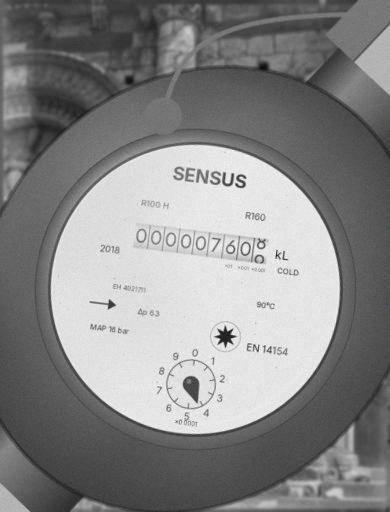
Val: 7.6084 kL
